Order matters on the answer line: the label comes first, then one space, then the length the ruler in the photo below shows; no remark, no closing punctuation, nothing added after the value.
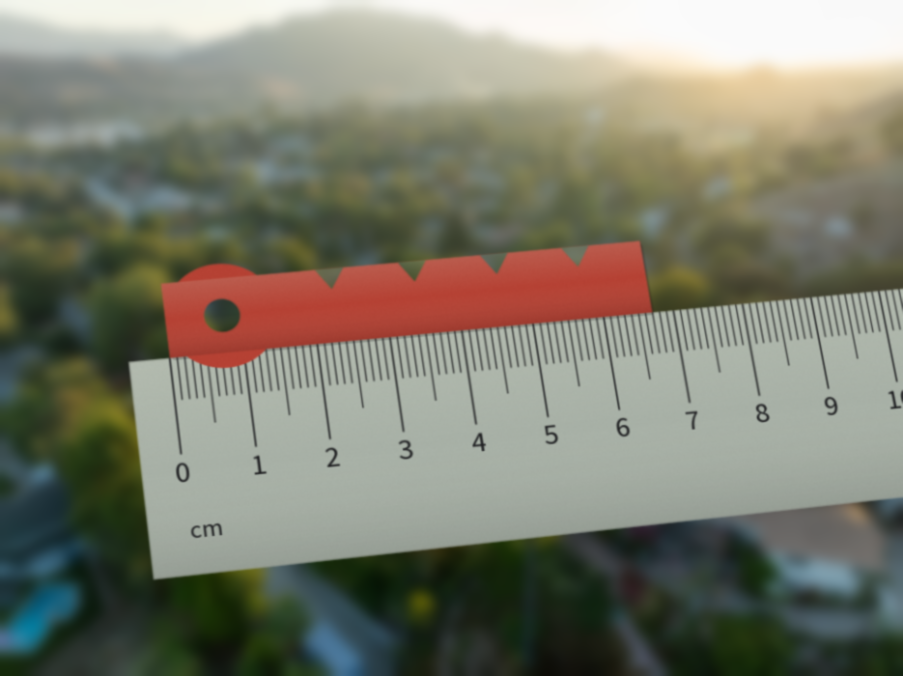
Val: 6.7 cm
